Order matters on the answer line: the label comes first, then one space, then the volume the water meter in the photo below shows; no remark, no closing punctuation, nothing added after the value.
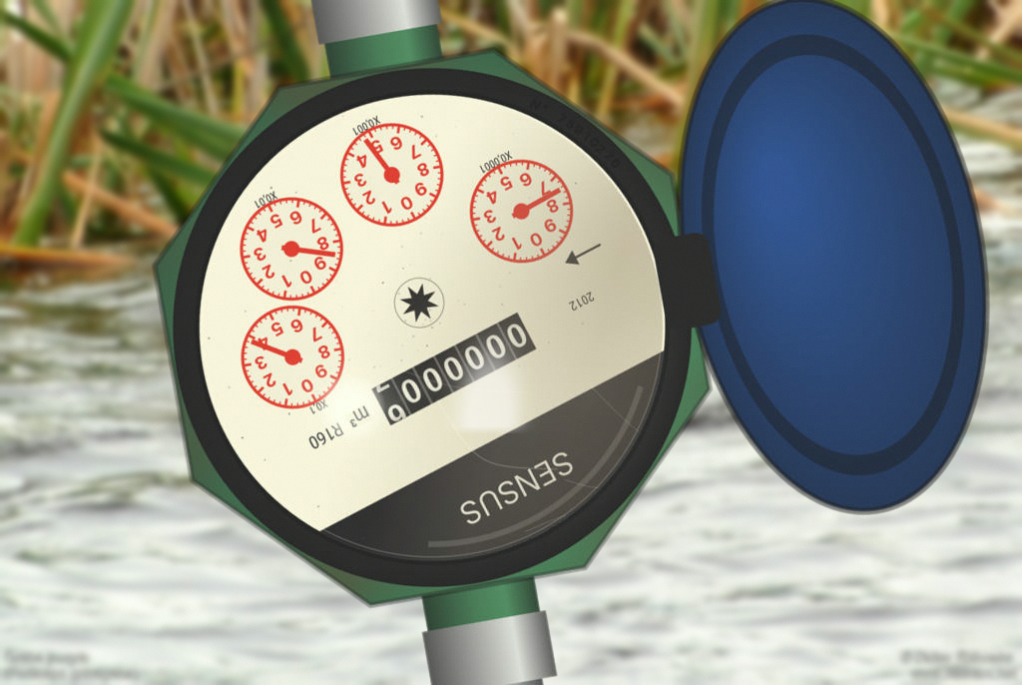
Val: 6.3847 m³
